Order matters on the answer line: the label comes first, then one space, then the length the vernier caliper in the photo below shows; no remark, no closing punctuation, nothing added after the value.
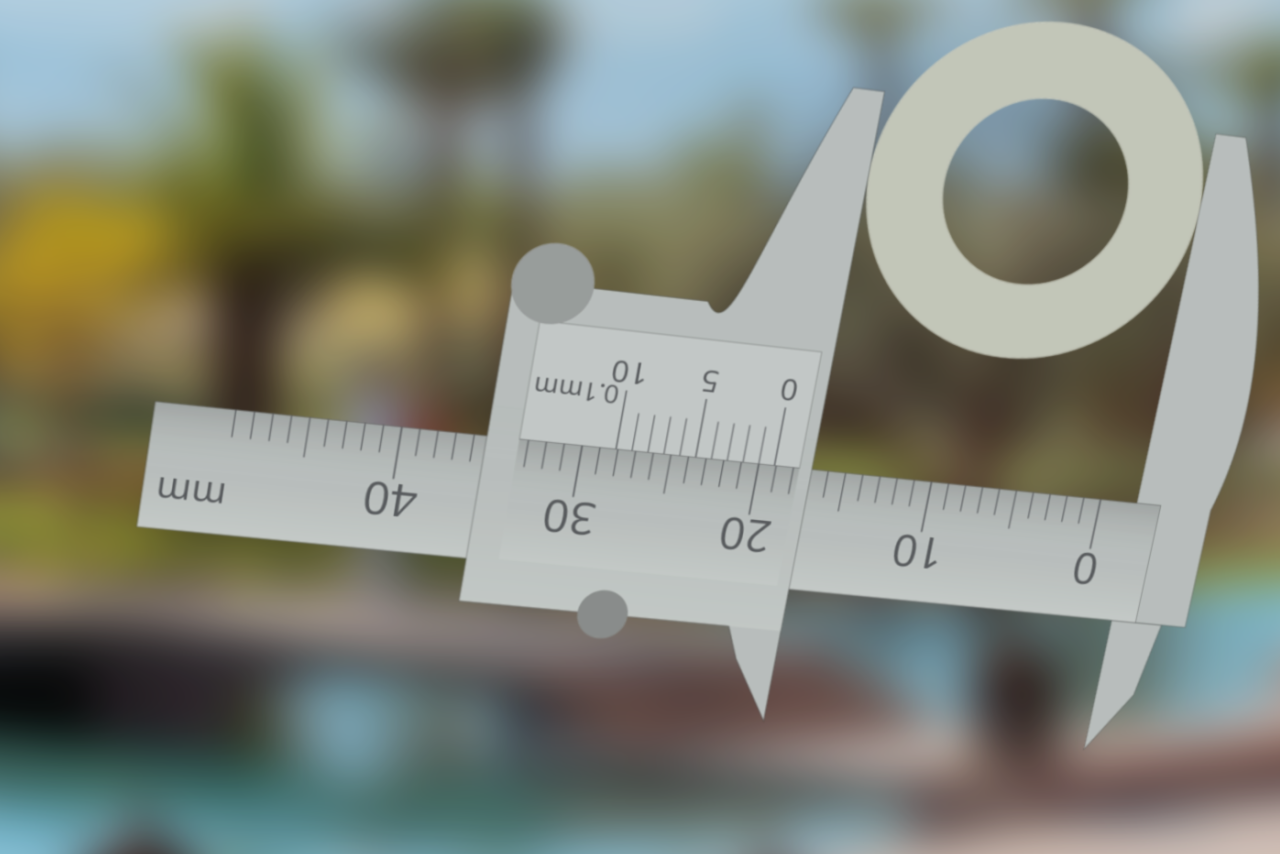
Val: 19.1 mm
